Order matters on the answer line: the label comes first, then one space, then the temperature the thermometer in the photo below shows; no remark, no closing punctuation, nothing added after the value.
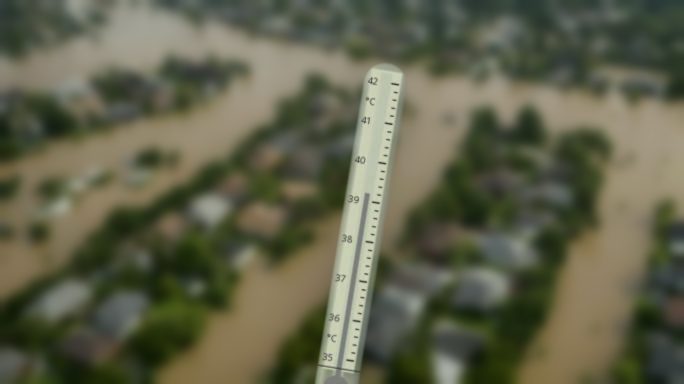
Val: 39.2 °C
